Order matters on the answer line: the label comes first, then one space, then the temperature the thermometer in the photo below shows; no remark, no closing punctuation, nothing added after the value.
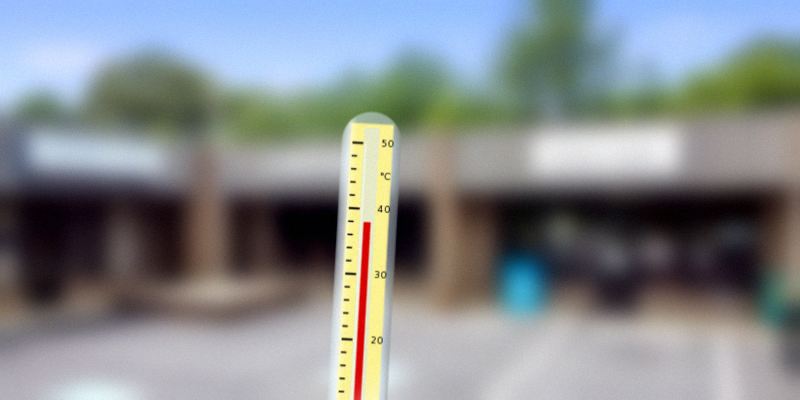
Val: 38 °C
